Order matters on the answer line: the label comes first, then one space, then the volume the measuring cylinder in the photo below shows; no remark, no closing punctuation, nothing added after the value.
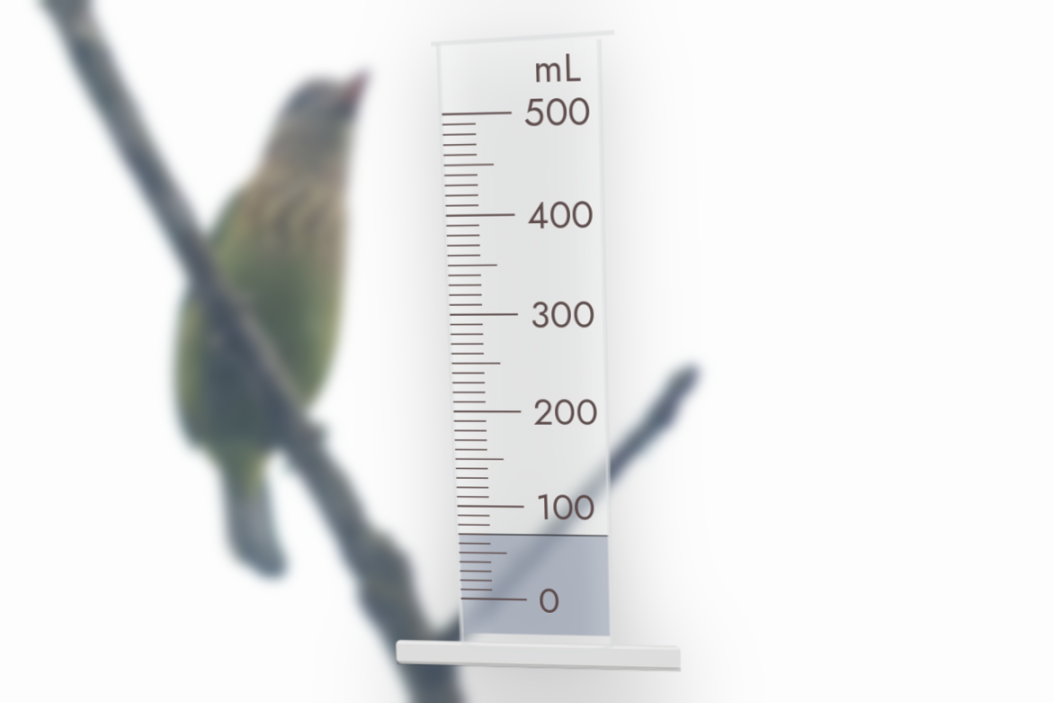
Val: 70 mL
